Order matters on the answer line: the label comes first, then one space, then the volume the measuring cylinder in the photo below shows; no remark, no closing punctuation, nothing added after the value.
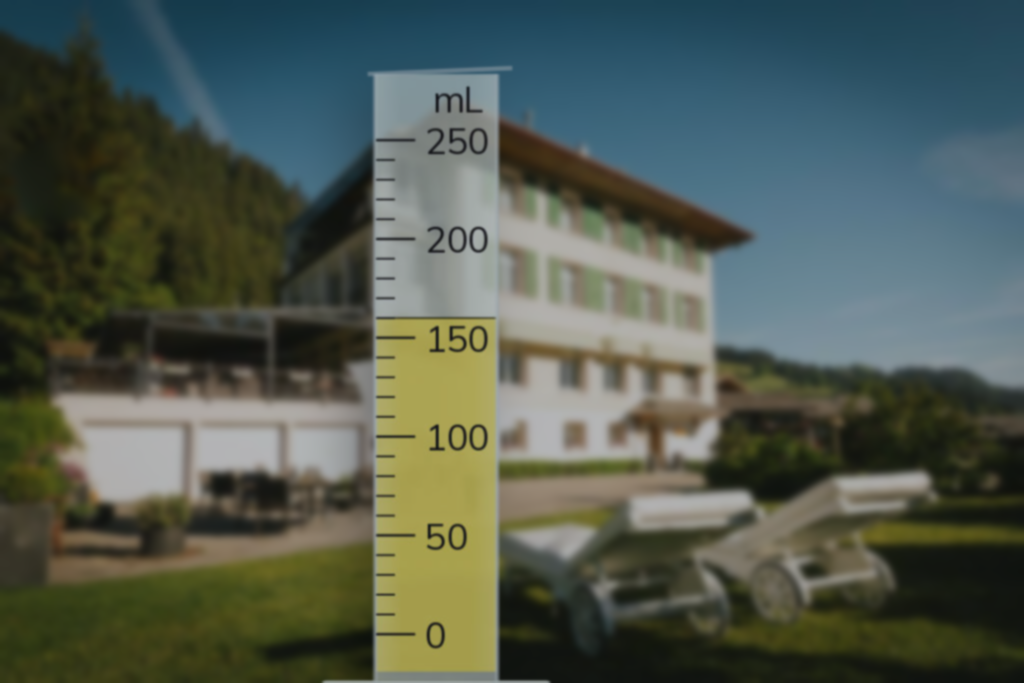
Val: 160 mL
